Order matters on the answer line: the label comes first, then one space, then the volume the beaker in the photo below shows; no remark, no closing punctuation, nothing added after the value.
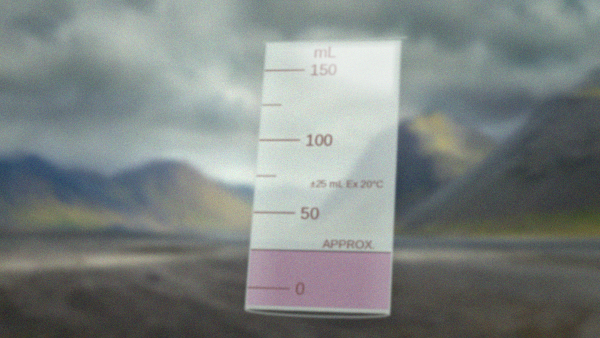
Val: 25 mL
